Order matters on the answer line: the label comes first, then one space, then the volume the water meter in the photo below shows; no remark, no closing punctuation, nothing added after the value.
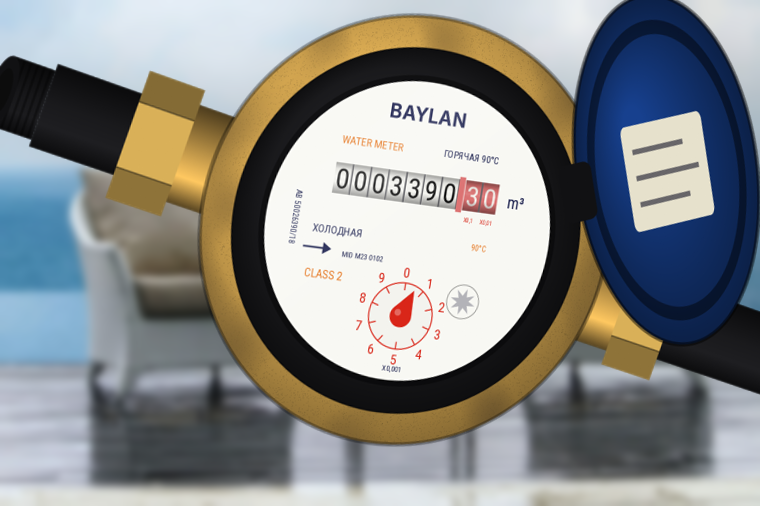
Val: 3390.300 m³
